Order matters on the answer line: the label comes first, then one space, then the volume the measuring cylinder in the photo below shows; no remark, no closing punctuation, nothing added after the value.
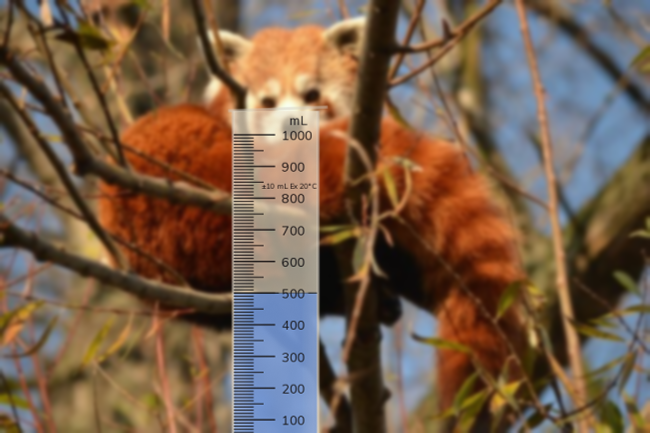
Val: 500 mL
